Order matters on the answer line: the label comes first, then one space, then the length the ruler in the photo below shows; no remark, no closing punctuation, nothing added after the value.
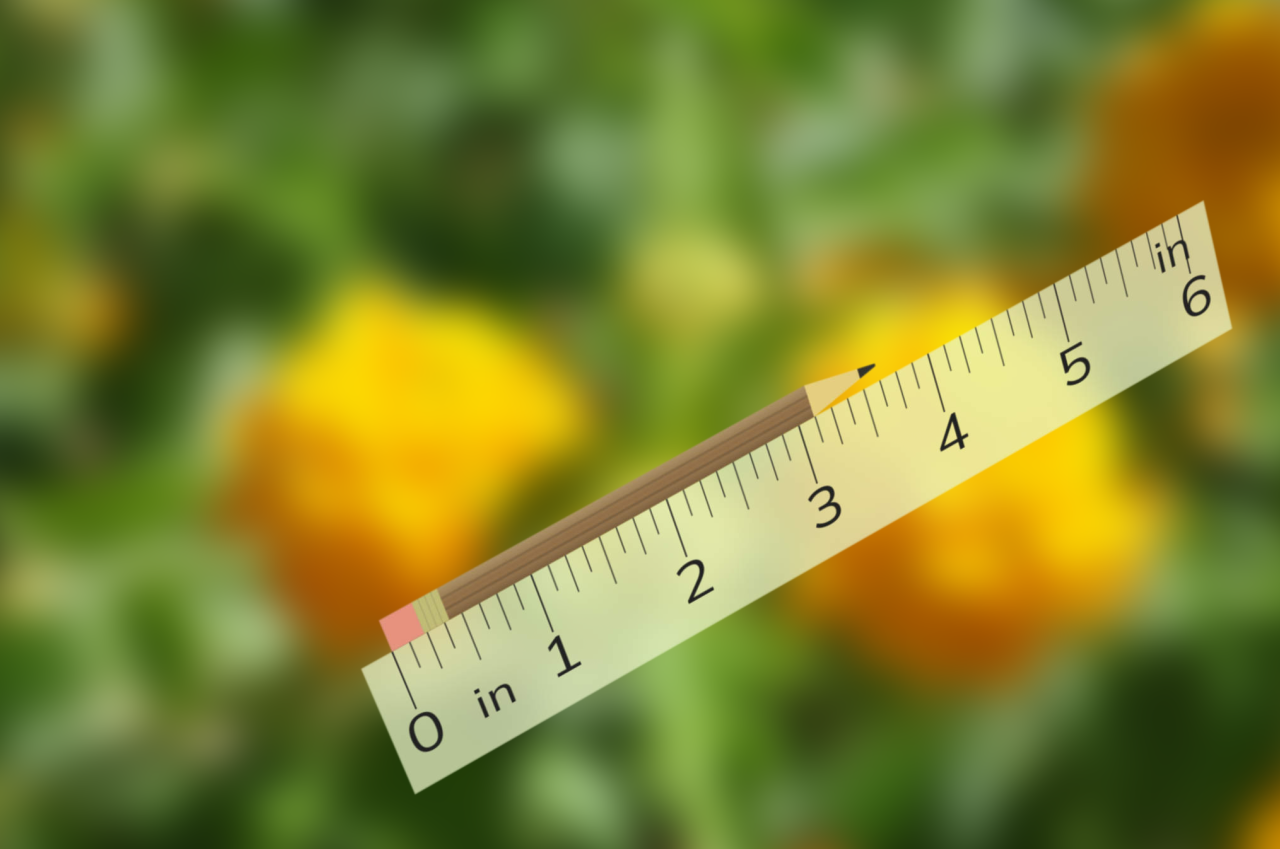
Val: 3.625 in
